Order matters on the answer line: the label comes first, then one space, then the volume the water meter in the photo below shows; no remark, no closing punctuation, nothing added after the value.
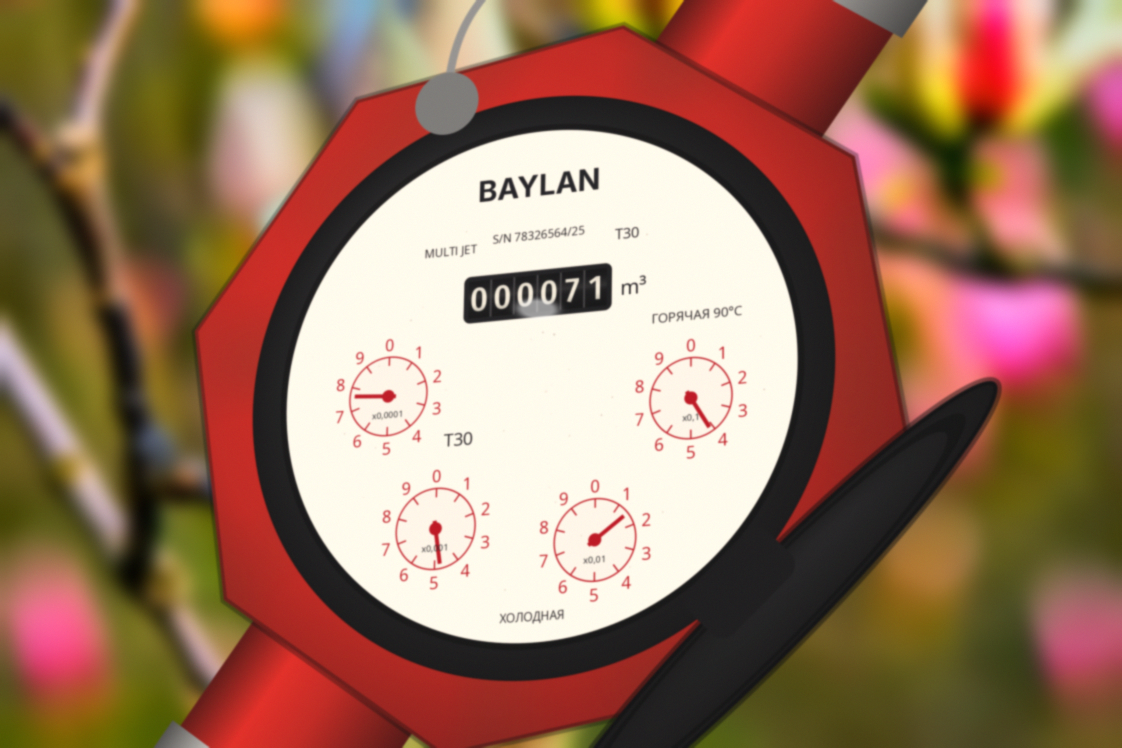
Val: 71.4147 m³
